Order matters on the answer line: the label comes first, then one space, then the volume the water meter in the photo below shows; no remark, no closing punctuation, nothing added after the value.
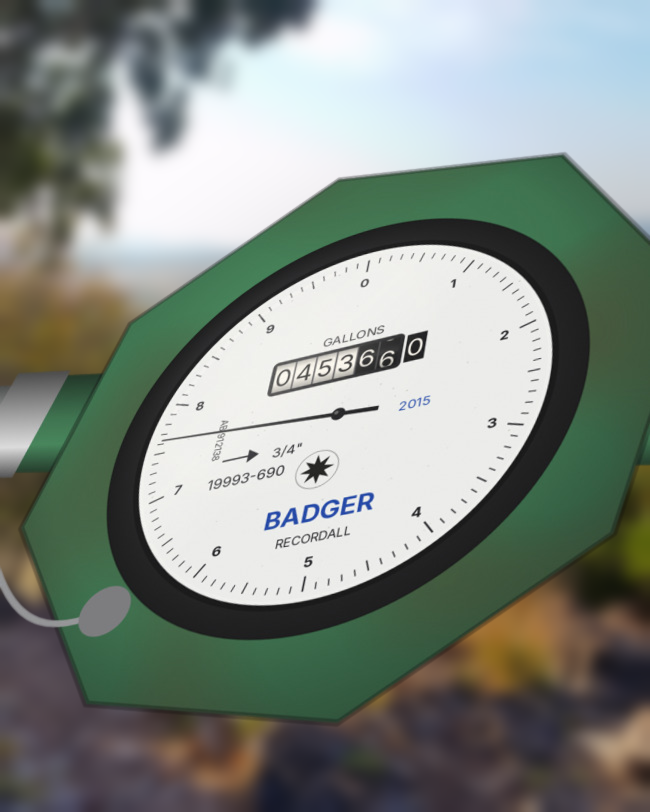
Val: 453657.6 gal
